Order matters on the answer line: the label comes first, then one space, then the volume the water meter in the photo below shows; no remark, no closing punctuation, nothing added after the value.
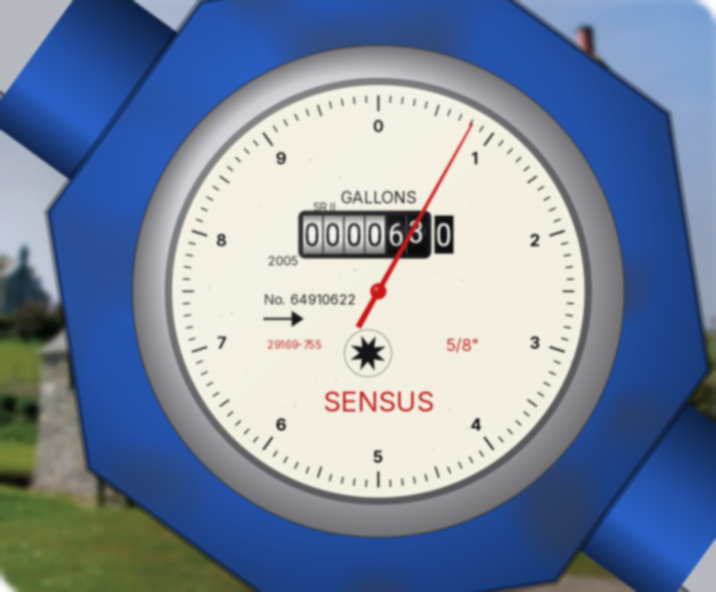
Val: 630.8 gal
